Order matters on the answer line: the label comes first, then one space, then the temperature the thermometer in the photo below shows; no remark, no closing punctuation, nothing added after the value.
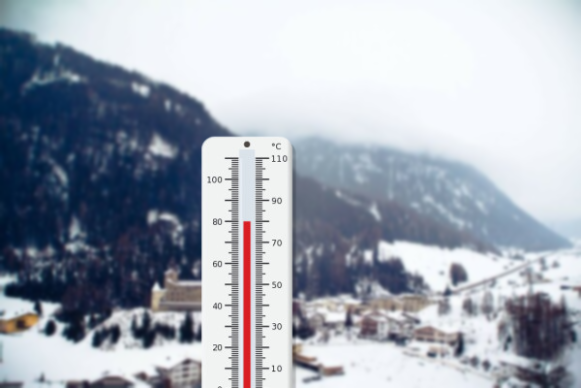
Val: 80 °C
